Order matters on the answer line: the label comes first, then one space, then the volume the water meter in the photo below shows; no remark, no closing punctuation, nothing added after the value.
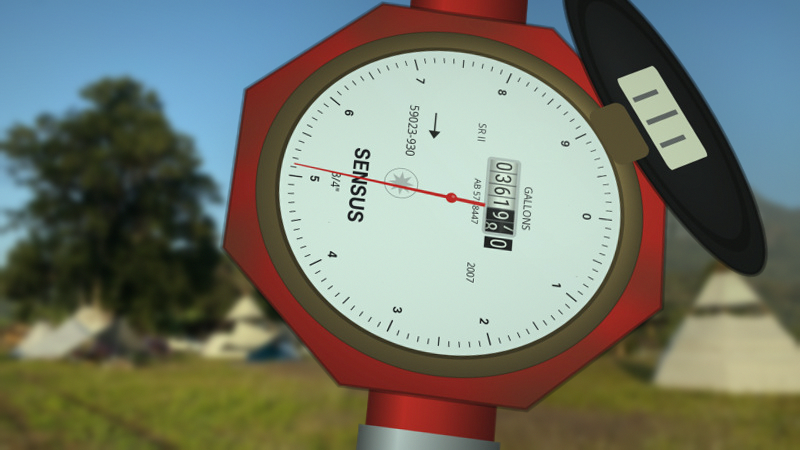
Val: 361975.1 gal
